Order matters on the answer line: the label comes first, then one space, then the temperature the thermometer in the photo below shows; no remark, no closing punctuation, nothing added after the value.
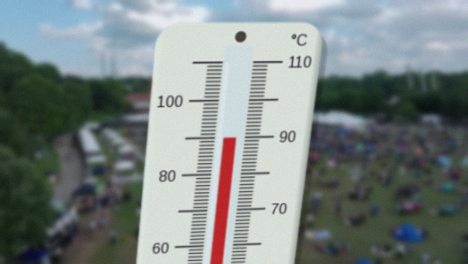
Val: 90 °C
